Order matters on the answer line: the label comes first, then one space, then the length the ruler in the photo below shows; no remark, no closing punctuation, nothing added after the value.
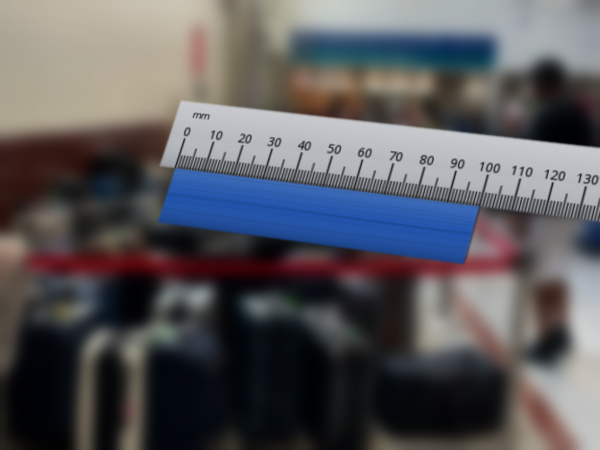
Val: 100 mm
